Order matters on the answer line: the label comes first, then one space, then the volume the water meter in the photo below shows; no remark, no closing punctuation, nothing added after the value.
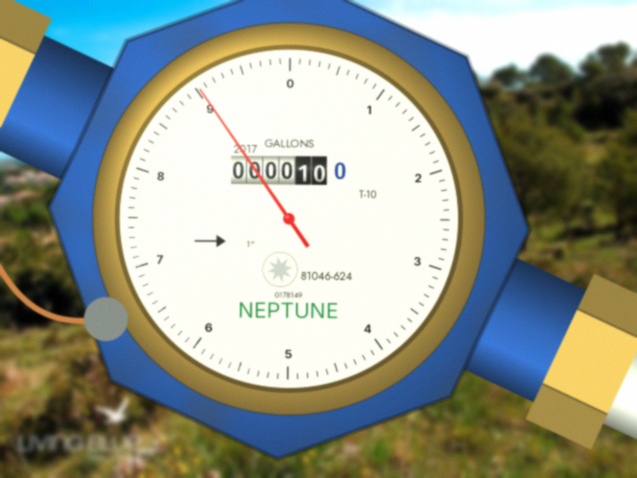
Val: 99.0 gal
